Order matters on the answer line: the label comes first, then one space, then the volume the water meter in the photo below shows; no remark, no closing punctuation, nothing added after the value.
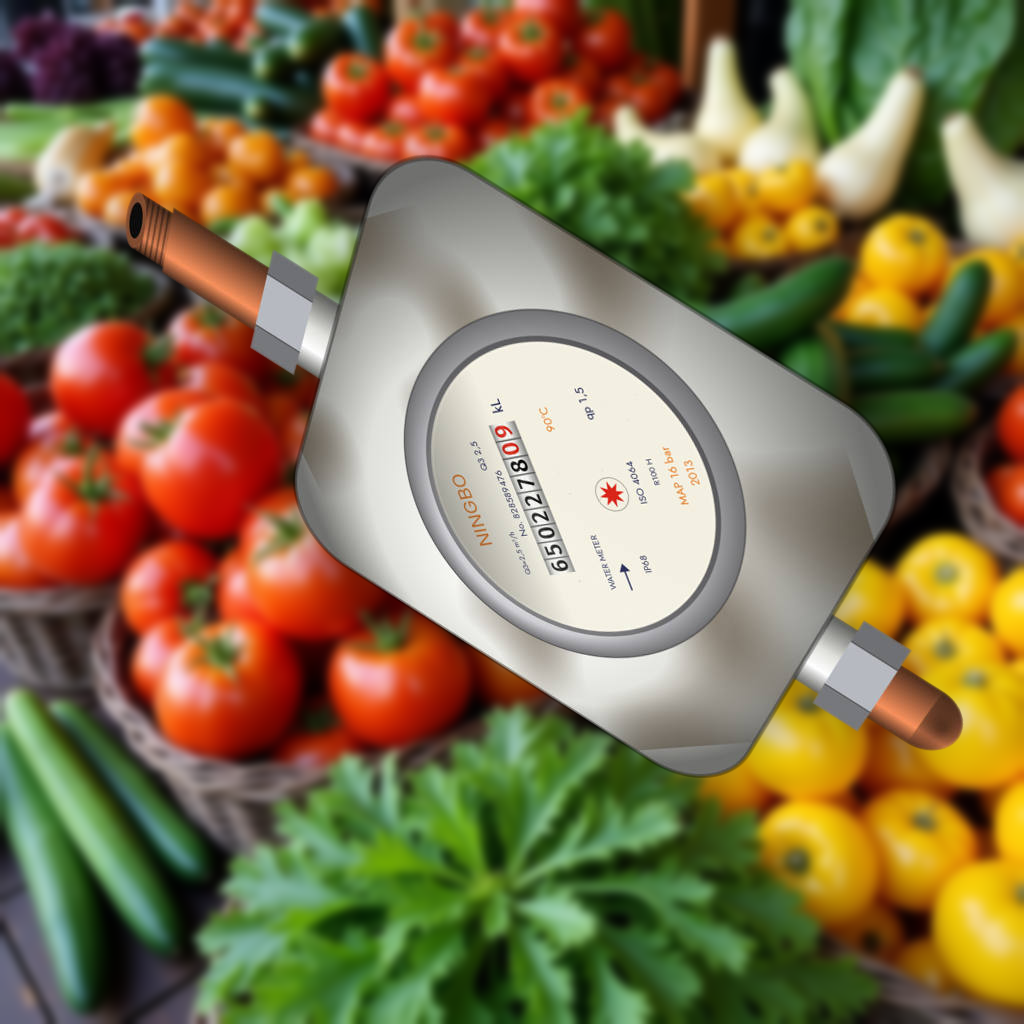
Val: 6502278.09 kL
